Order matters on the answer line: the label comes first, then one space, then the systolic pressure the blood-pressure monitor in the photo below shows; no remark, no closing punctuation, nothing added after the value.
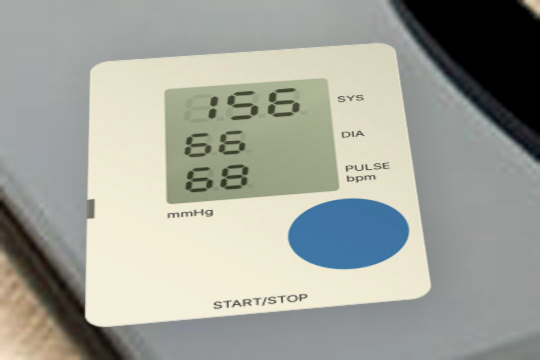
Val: 156 mmHg
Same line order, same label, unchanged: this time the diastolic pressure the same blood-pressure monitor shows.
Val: 66 mmHg
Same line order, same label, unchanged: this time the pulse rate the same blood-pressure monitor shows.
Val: 68 bpm
